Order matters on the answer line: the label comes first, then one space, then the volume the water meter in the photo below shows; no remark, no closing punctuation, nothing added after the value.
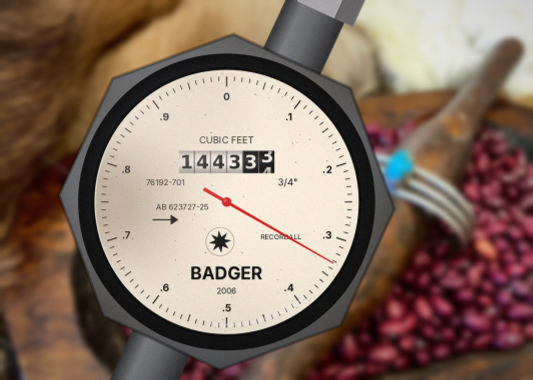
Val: 144333.33 ft³
